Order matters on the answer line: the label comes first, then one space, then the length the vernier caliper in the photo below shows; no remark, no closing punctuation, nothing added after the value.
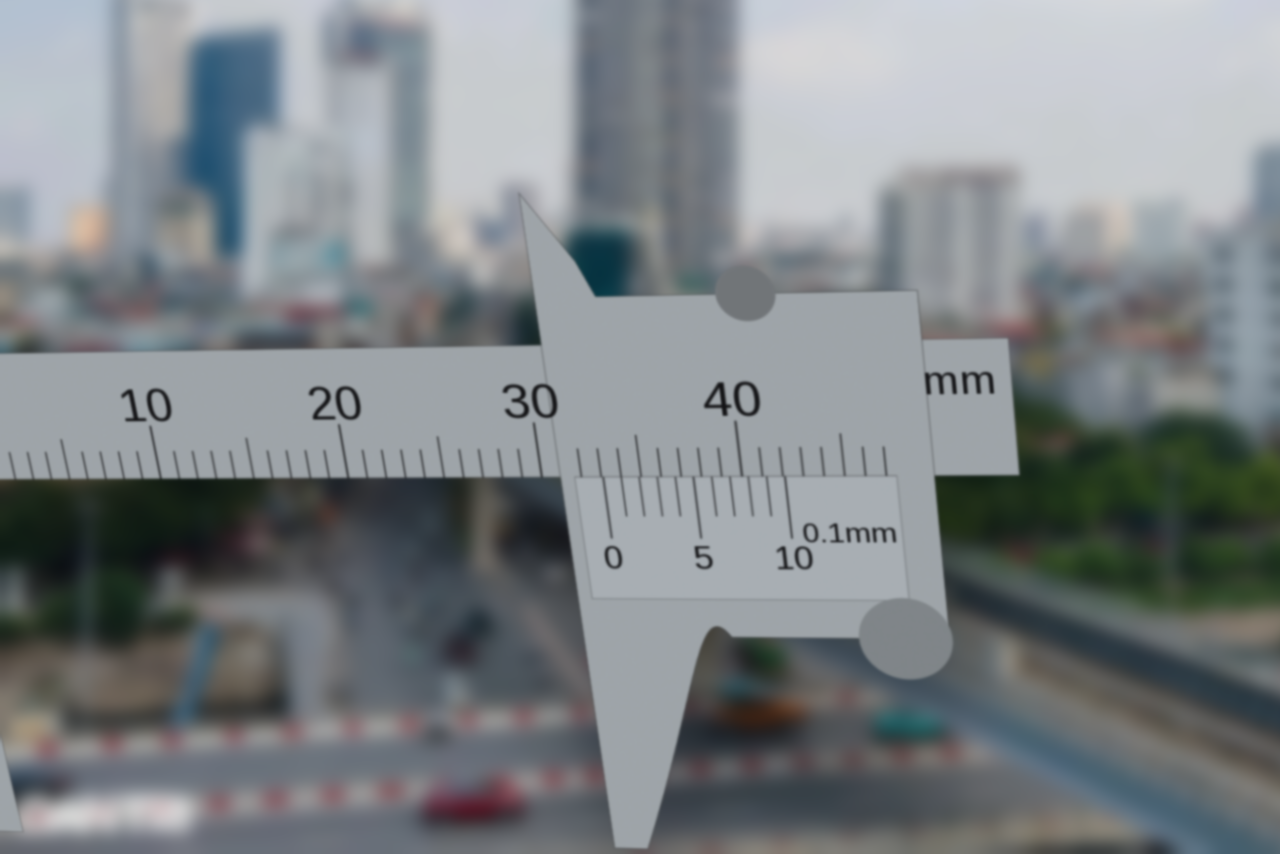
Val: 33.1 mm
